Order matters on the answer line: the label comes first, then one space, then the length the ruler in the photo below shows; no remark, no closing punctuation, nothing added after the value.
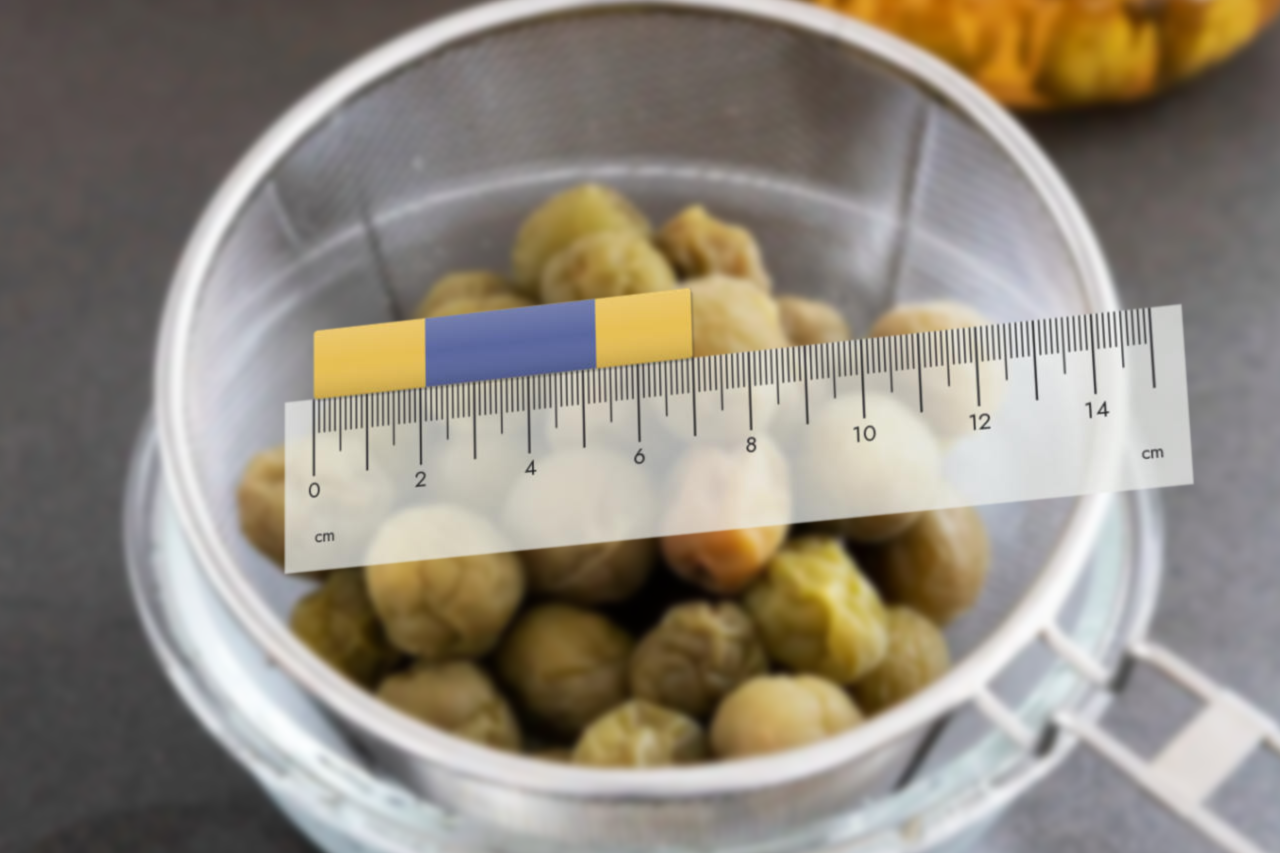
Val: 7 cm
